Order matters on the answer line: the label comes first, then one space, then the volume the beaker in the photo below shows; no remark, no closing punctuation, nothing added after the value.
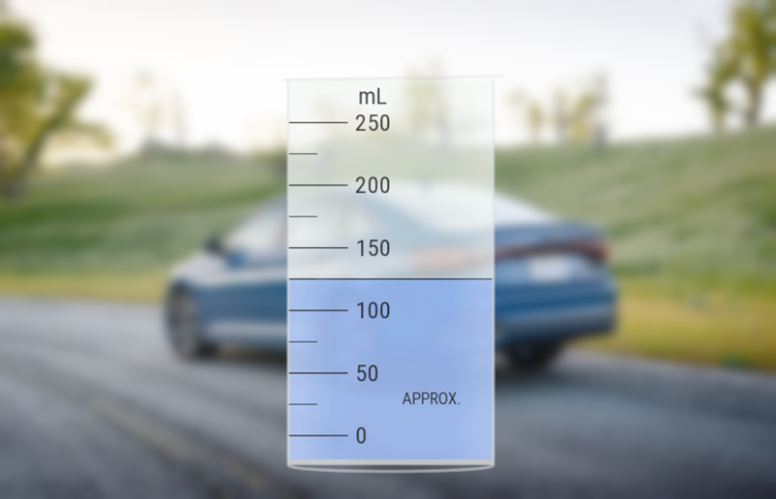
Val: 125 mL
